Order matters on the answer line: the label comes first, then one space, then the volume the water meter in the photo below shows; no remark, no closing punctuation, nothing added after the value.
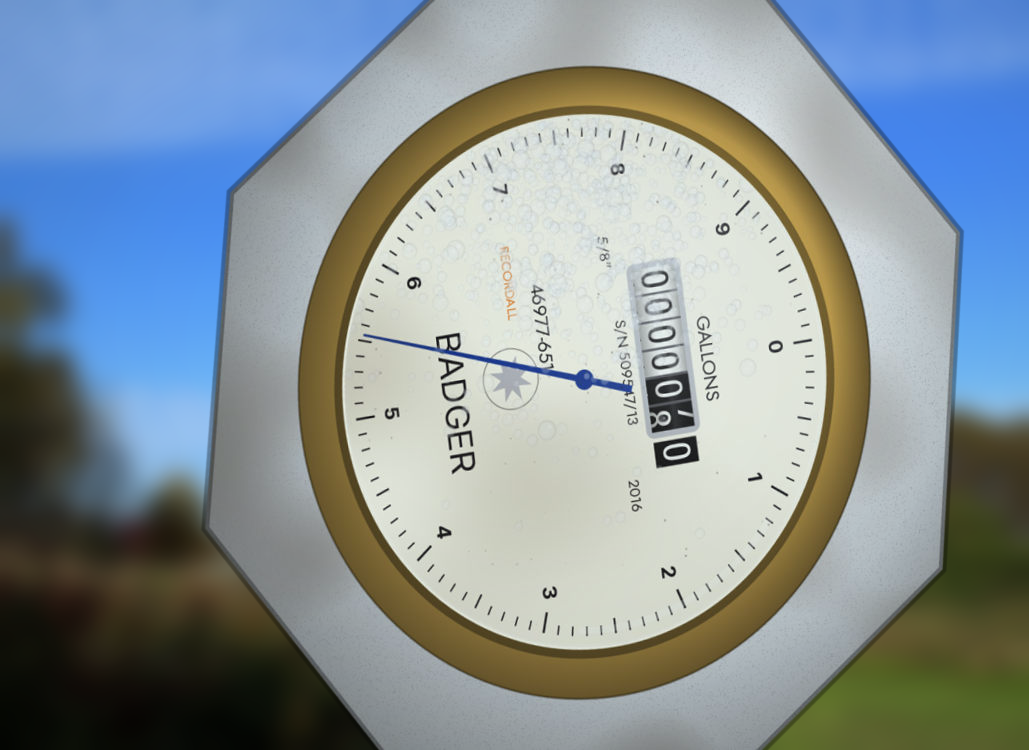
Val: 75.5 gal
